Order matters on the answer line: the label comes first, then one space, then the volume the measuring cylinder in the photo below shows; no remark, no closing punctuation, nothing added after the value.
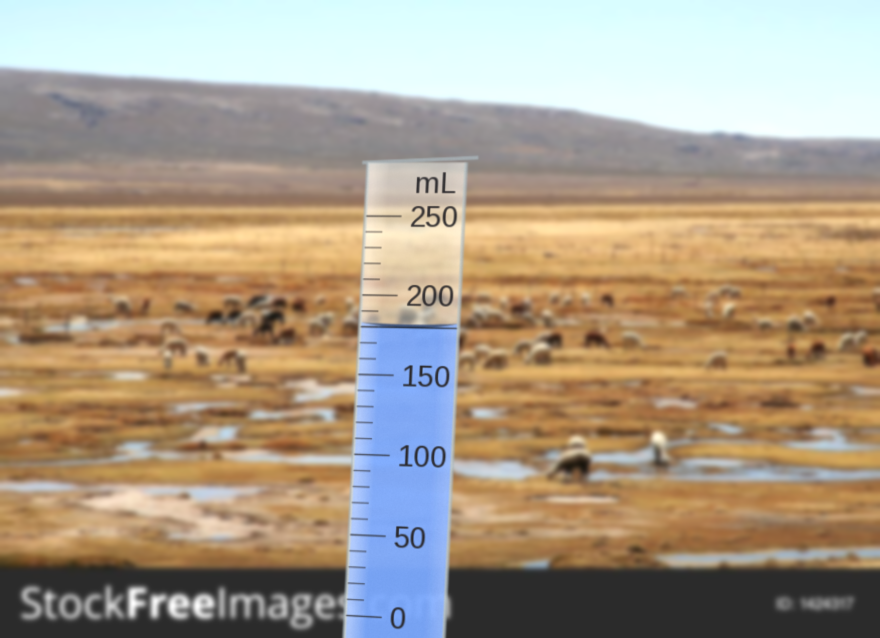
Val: 180 mL
